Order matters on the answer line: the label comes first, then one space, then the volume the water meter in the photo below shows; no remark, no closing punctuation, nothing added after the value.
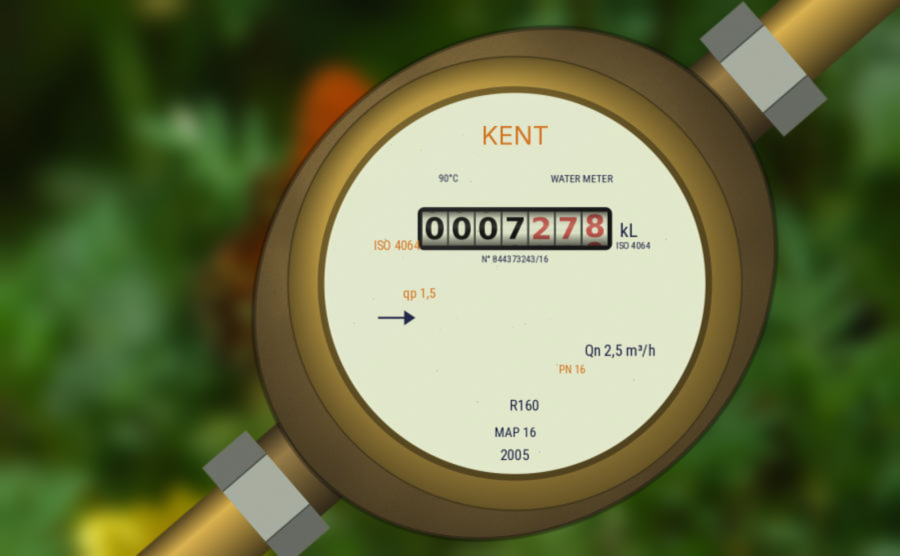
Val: 7.278 kL
